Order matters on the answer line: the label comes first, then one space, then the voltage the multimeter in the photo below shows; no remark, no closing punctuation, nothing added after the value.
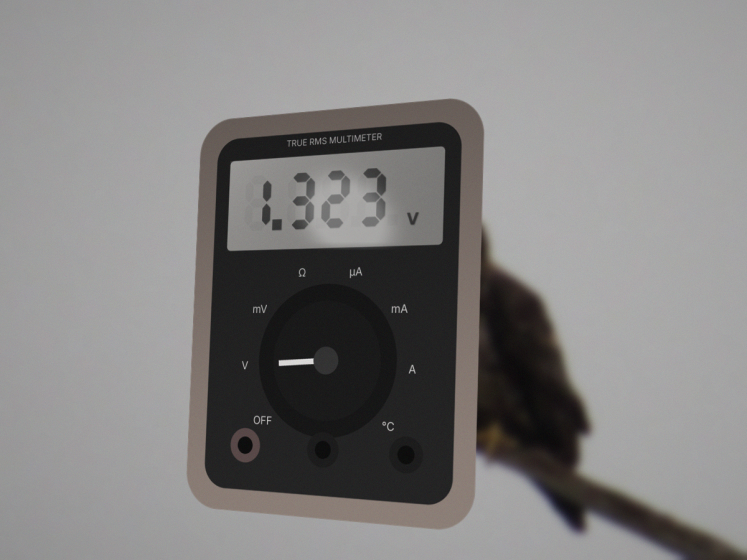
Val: 1.323 V
